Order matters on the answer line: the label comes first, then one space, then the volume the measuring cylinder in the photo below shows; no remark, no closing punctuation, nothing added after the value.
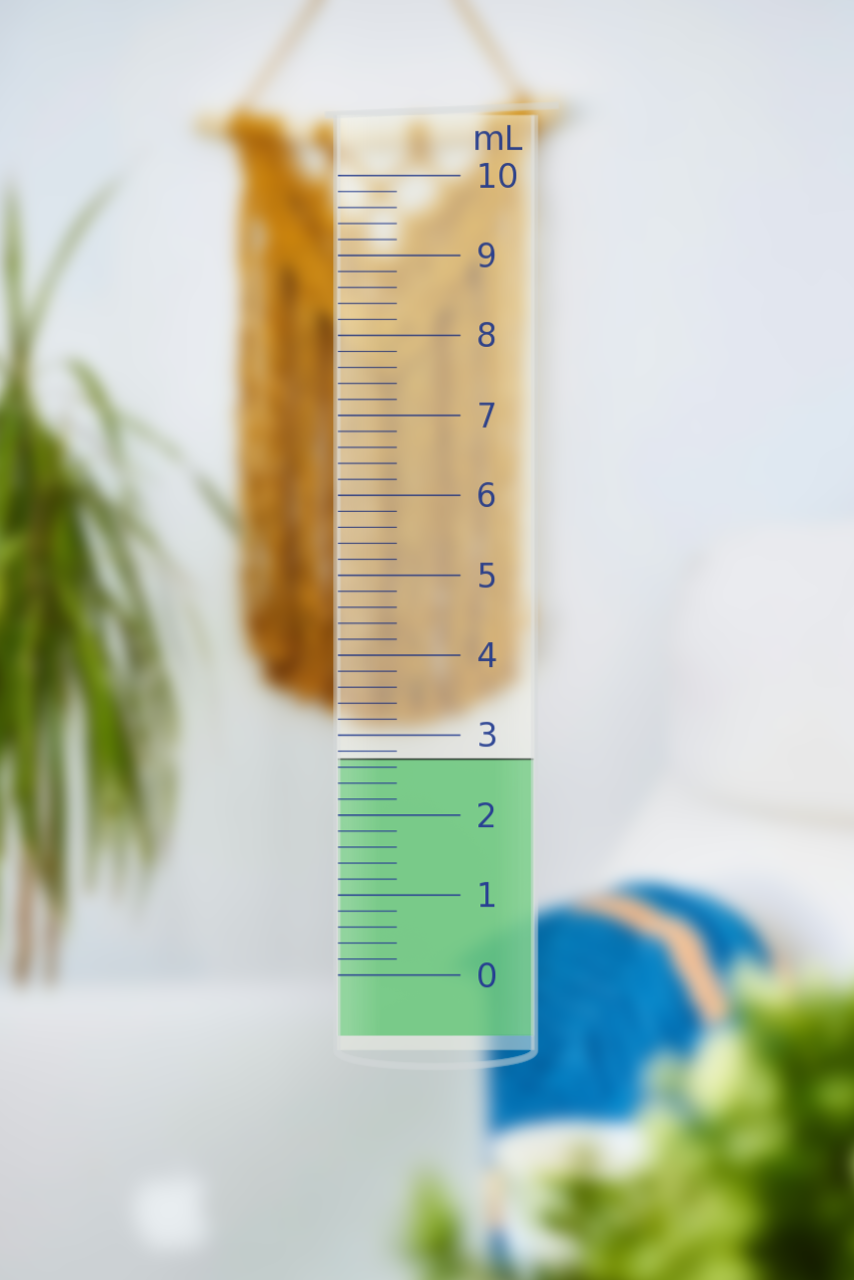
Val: 2.7 mL
